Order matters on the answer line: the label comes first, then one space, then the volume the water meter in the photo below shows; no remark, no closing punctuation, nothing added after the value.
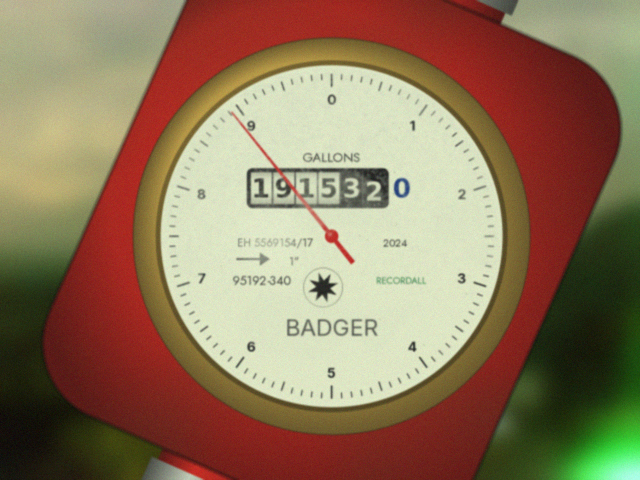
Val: 1915318.9 gal
